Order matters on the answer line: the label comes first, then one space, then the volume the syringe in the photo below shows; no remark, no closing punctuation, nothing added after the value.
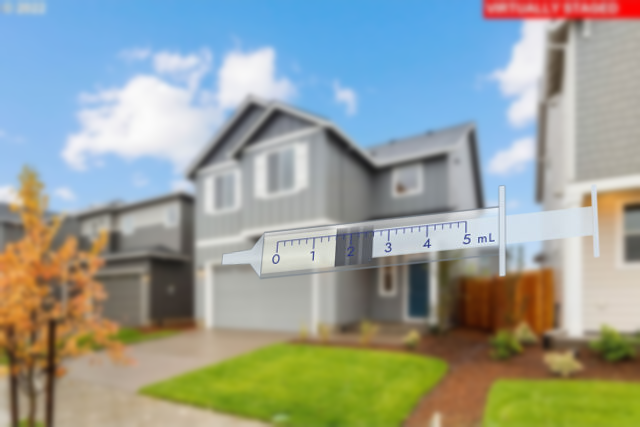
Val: 1.6 mL
